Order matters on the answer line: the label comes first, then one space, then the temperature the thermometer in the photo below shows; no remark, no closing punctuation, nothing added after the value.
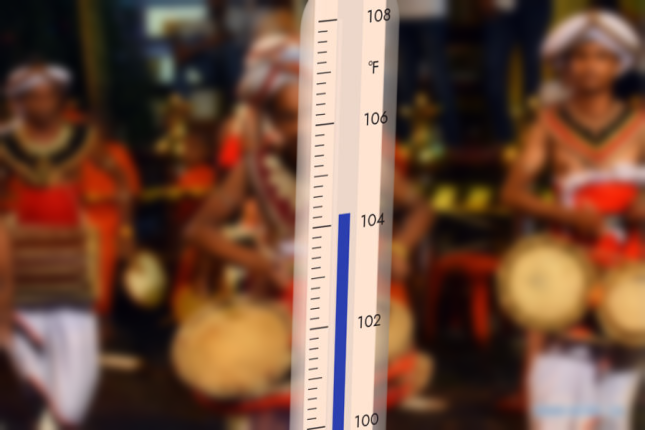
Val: 104.2 °F
